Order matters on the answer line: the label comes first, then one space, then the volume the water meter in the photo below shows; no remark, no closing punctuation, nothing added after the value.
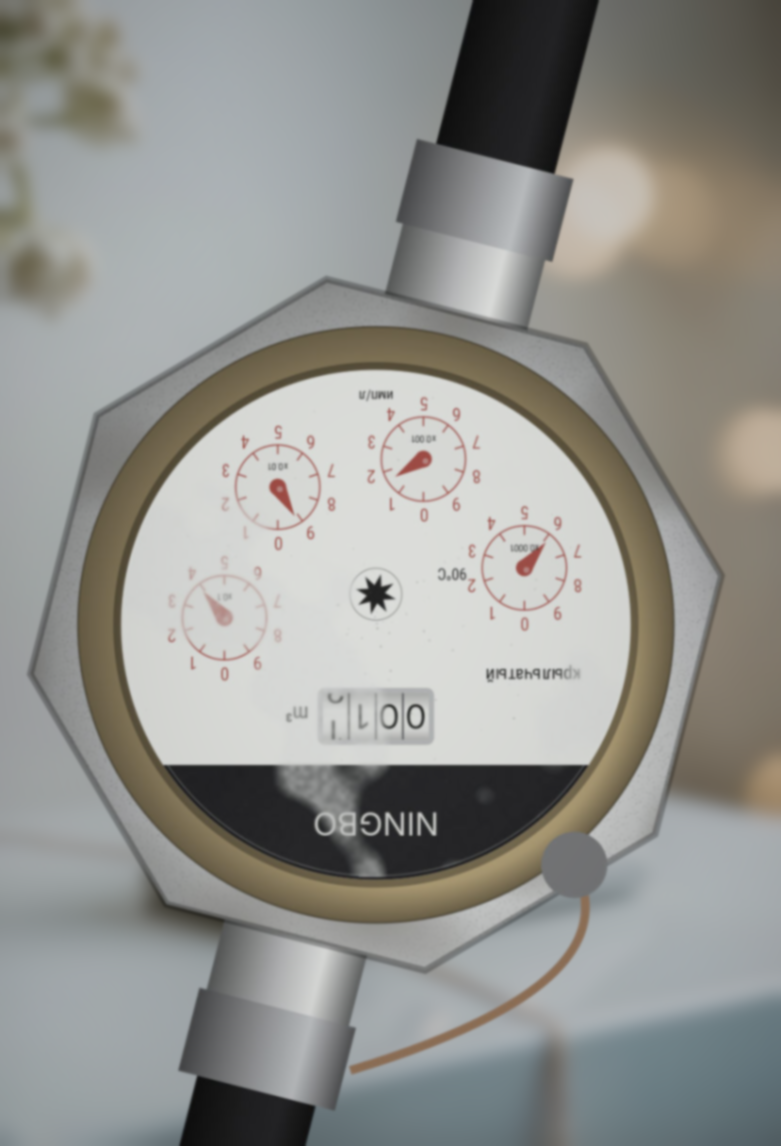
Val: 11.3916 m³
